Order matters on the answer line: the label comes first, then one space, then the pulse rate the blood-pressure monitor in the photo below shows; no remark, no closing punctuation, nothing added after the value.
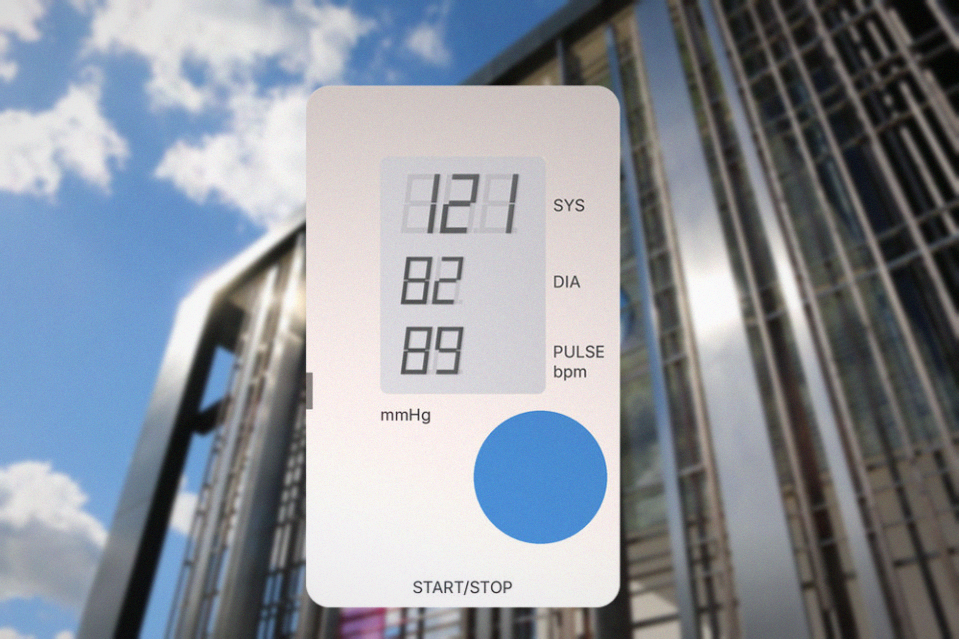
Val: 89 bpm
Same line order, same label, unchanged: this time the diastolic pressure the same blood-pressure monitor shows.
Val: 82 mmHg
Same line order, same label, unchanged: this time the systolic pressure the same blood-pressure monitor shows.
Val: 121 mmHg
